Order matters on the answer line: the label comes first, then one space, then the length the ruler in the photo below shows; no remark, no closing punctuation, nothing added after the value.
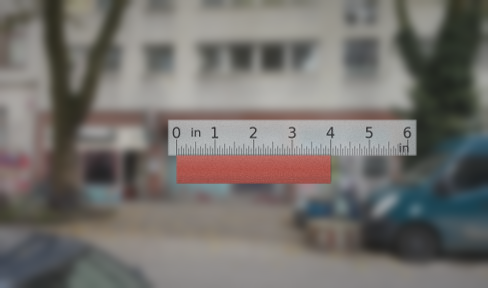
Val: 4 in
